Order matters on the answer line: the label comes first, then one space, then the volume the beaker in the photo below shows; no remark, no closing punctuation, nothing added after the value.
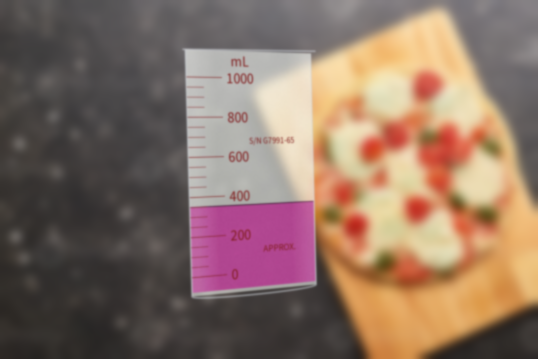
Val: 350 mL
